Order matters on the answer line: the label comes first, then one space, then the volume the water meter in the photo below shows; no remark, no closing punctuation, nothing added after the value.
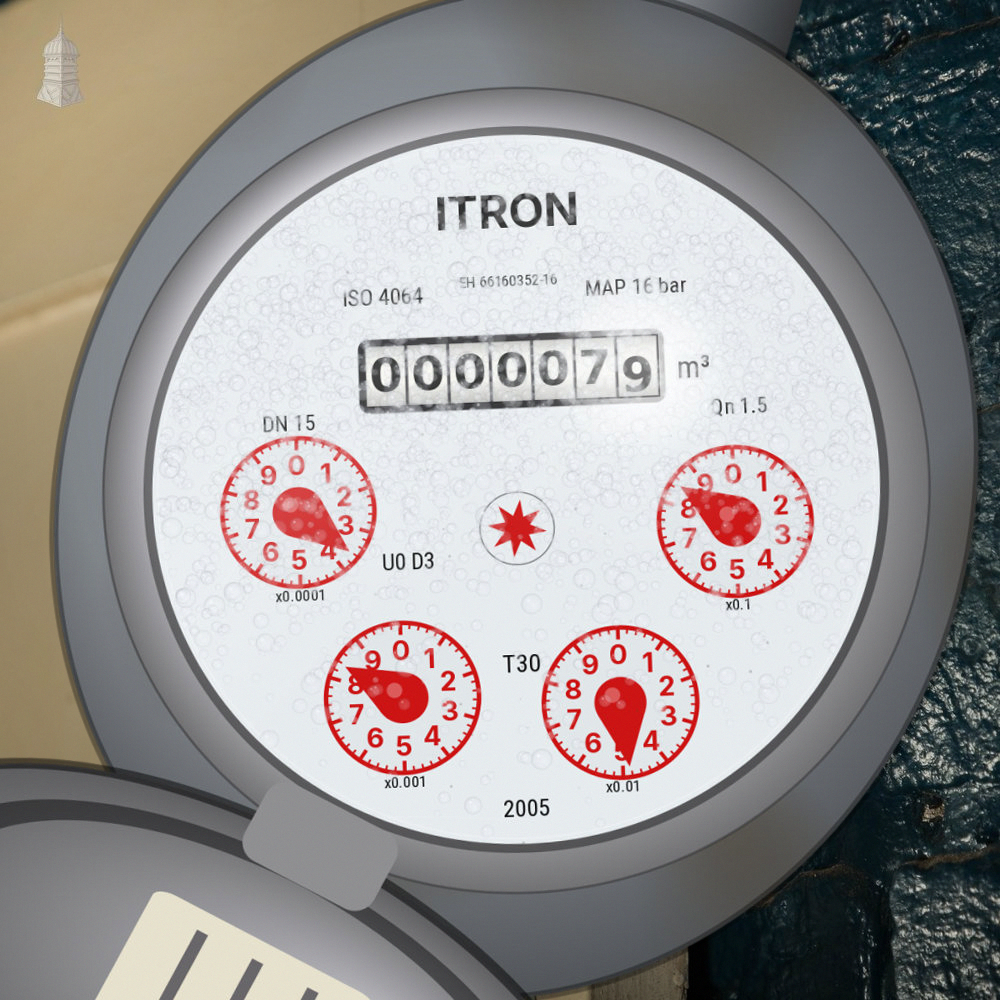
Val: 78.8483 m³
